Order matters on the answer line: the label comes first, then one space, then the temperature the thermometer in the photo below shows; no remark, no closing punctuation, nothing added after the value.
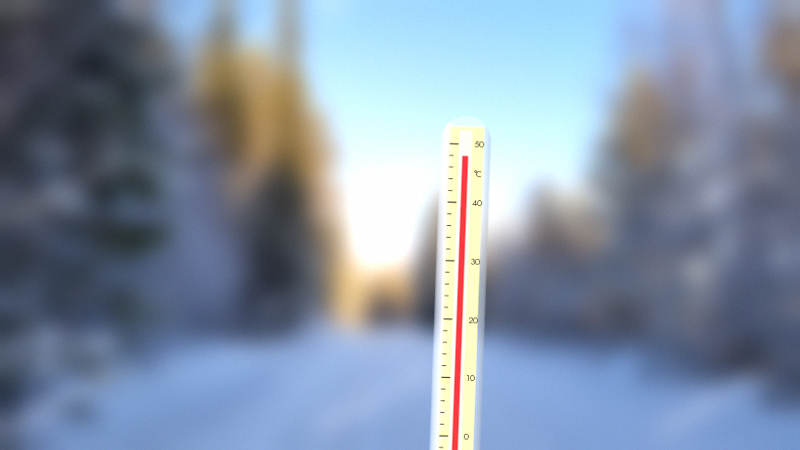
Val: 48 °C
